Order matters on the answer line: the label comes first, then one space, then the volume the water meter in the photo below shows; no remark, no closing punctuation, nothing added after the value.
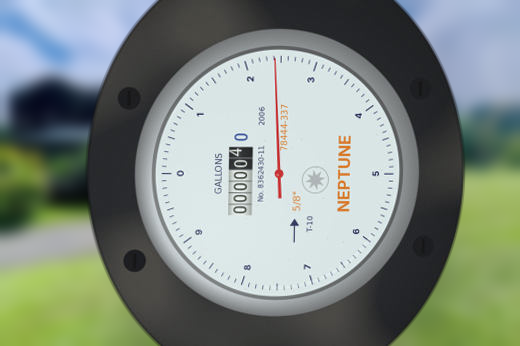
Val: 42.4 gal
